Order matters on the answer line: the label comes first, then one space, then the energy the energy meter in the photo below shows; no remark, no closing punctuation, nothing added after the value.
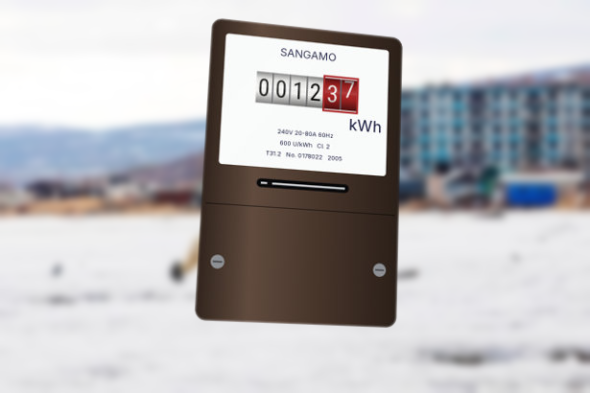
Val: 12.37 kWh
